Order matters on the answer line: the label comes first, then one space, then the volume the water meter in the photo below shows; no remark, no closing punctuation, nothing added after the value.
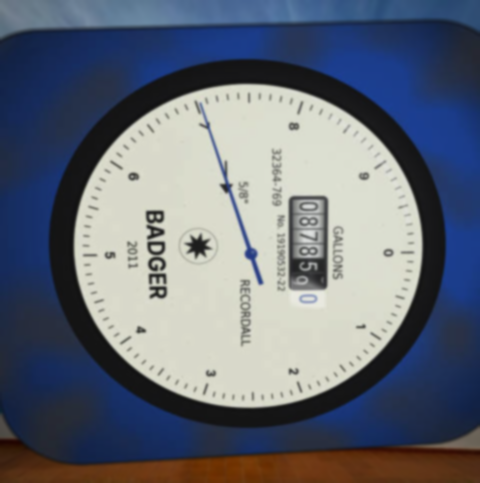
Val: 878587.0 gal
